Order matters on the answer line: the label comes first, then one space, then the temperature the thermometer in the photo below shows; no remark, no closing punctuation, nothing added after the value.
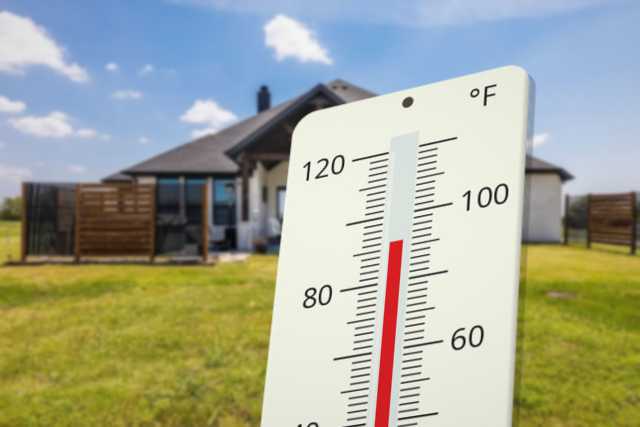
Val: 92 °F
